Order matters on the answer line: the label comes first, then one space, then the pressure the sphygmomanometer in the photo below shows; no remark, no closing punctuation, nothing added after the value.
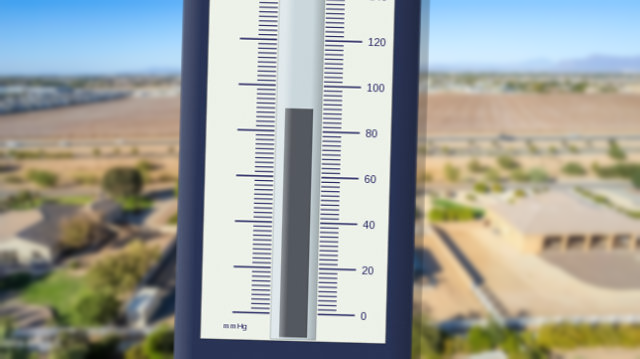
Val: 90 mmHg
